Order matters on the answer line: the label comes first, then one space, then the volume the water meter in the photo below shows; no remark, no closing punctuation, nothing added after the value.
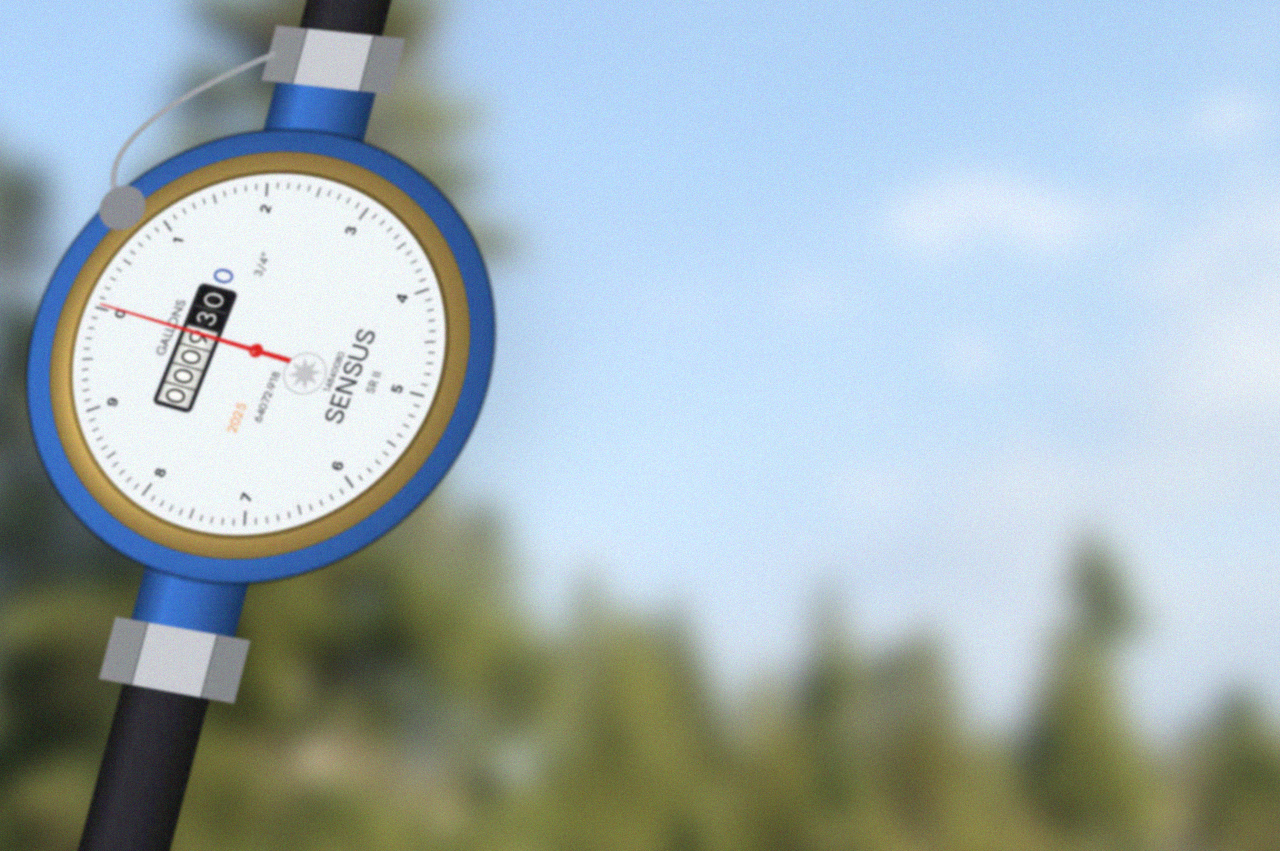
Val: 9300.0 gal
